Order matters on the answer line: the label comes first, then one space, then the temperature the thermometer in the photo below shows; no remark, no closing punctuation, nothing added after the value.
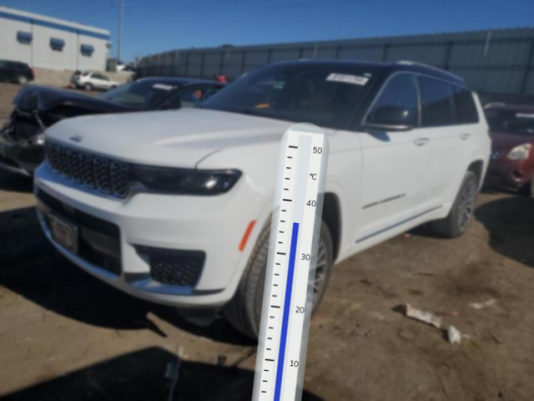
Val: 36 °C
